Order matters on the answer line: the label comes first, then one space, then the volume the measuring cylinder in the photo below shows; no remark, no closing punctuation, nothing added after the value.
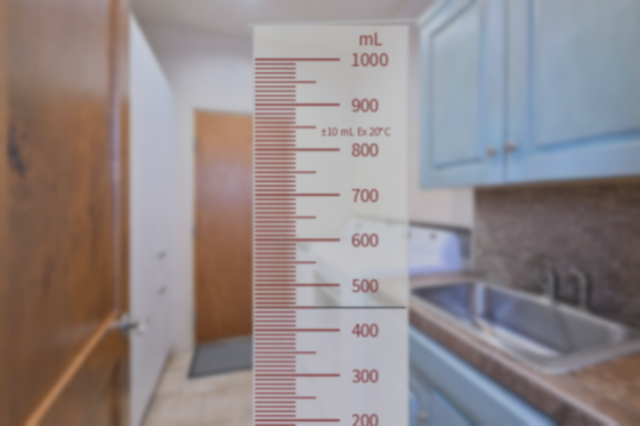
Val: 450 mL
